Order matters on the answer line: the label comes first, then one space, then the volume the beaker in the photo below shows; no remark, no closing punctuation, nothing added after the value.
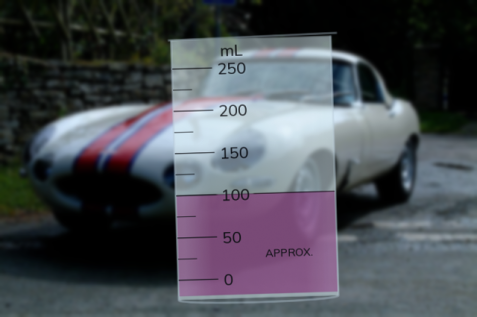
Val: 100 mL
